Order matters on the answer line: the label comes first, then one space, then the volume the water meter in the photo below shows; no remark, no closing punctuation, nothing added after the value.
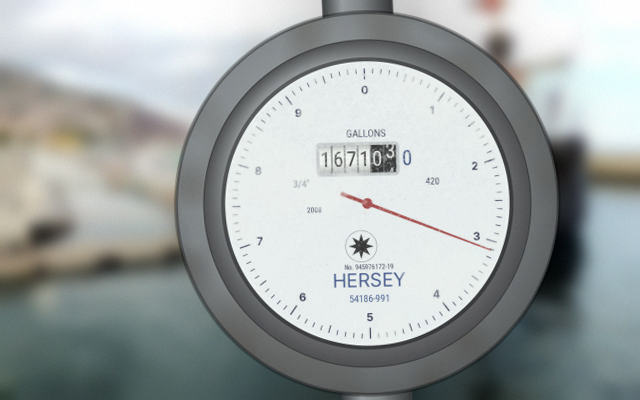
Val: 1671033.1 gal
